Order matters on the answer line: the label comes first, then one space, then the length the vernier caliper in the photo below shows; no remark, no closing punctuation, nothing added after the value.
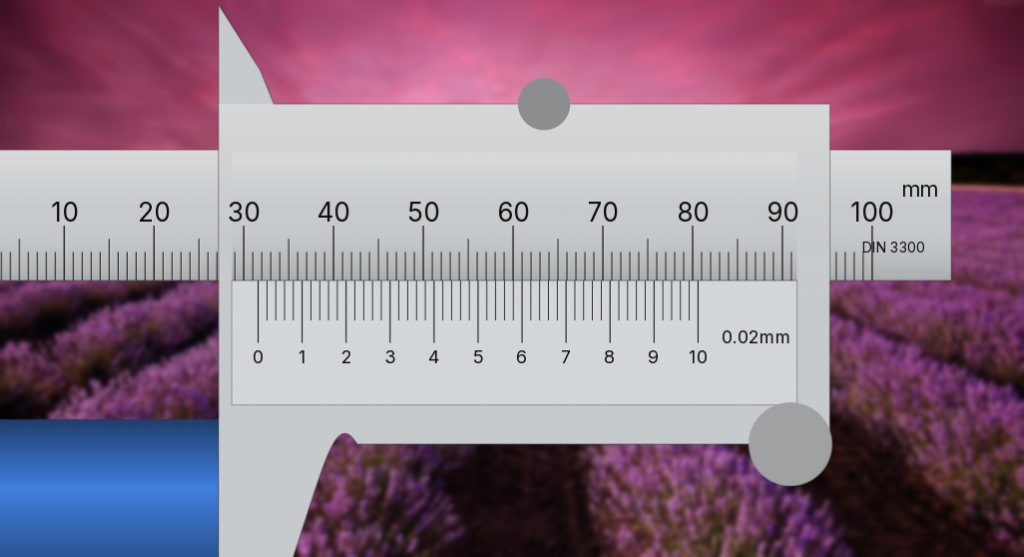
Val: 31.6 mm
